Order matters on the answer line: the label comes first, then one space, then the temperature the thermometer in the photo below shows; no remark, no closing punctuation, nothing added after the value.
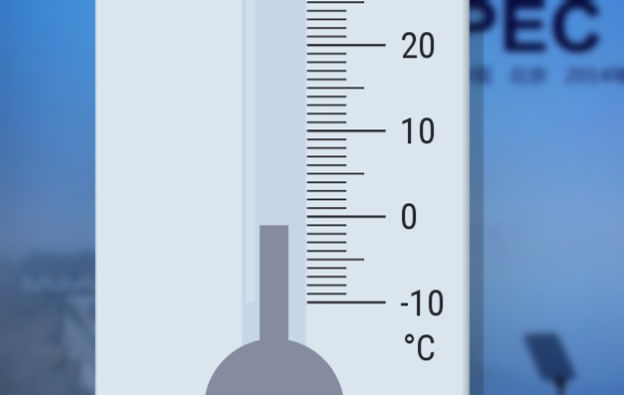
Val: -1 °C
